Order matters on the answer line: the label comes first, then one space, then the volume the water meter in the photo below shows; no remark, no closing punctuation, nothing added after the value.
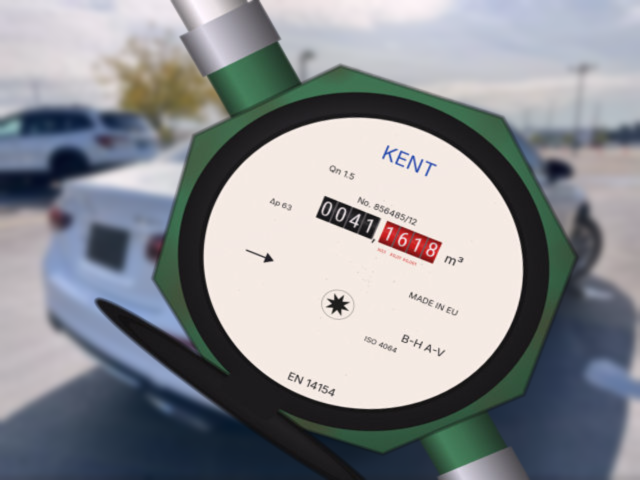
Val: 41.1618 m³
